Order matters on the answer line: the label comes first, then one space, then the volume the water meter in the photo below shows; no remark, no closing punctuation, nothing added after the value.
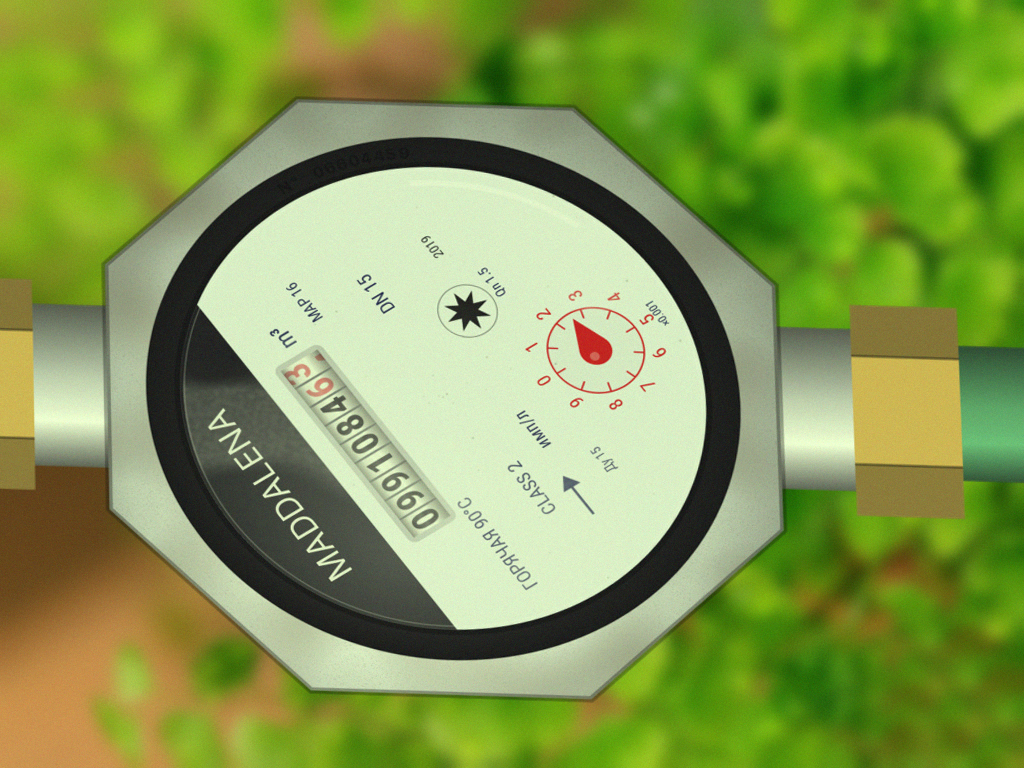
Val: 991084.632 m³
